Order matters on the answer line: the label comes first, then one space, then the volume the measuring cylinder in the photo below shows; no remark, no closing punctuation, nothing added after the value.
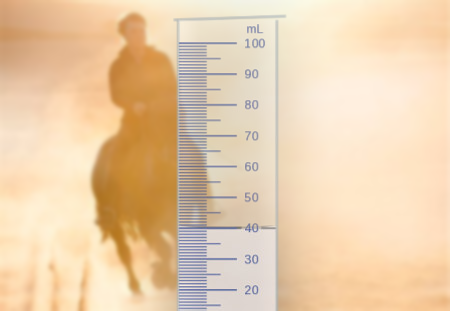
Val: 40 mL
